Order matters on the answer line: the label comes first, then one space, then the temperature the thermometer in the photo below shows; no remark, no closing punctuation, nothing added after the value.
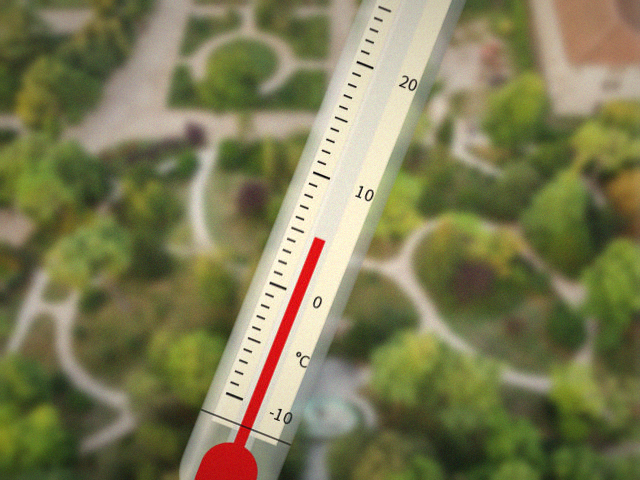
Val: 5 °C
